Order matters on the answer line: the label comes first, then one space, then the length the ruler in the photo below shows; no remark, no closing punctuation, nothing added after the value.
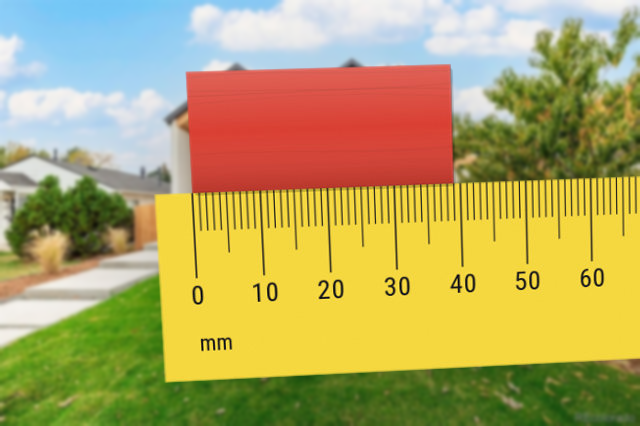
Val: 39 mm
